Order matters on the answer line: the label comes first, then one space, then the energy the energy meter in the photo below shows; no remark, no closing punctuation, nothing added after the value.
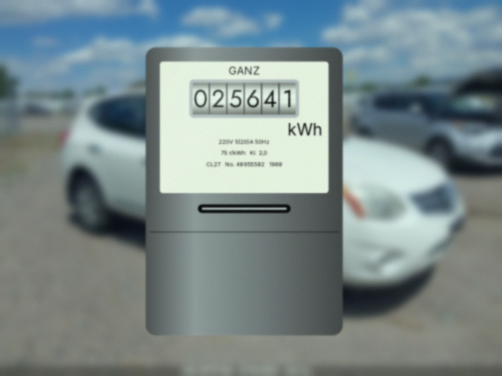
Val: 25641 kWh
